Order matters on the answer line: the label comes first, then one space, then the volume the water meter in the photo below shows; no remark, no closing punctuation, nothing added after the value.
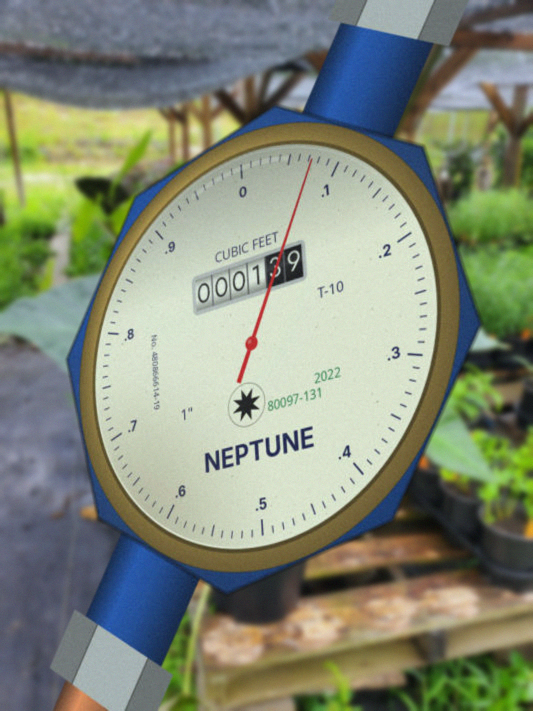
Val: 139.07 ft³
